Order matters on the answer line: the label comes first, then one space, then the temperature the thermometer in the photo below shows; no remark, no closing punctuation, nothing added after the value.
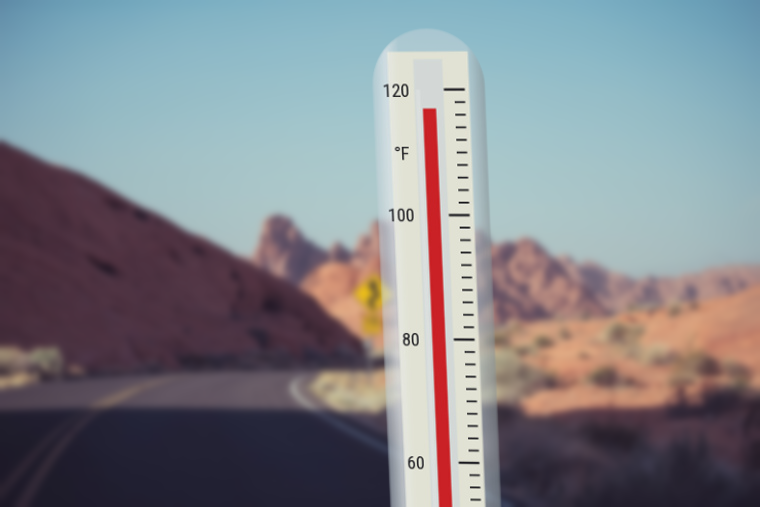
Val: 117 °F
